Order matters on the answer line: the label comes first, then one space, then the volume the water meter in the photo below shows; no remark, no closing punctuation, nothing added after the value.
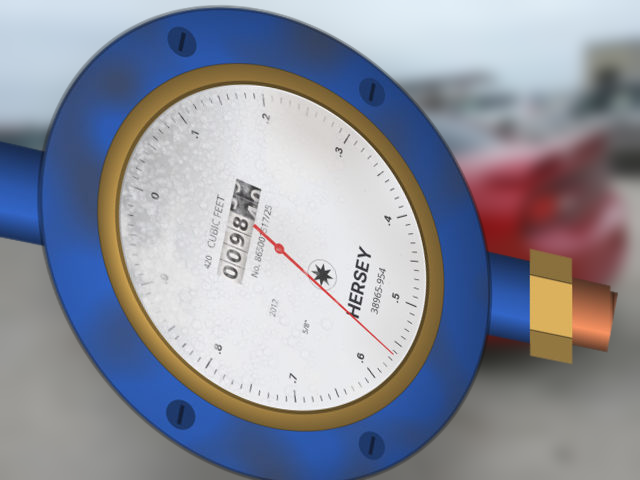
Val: 9839.56 ft³
